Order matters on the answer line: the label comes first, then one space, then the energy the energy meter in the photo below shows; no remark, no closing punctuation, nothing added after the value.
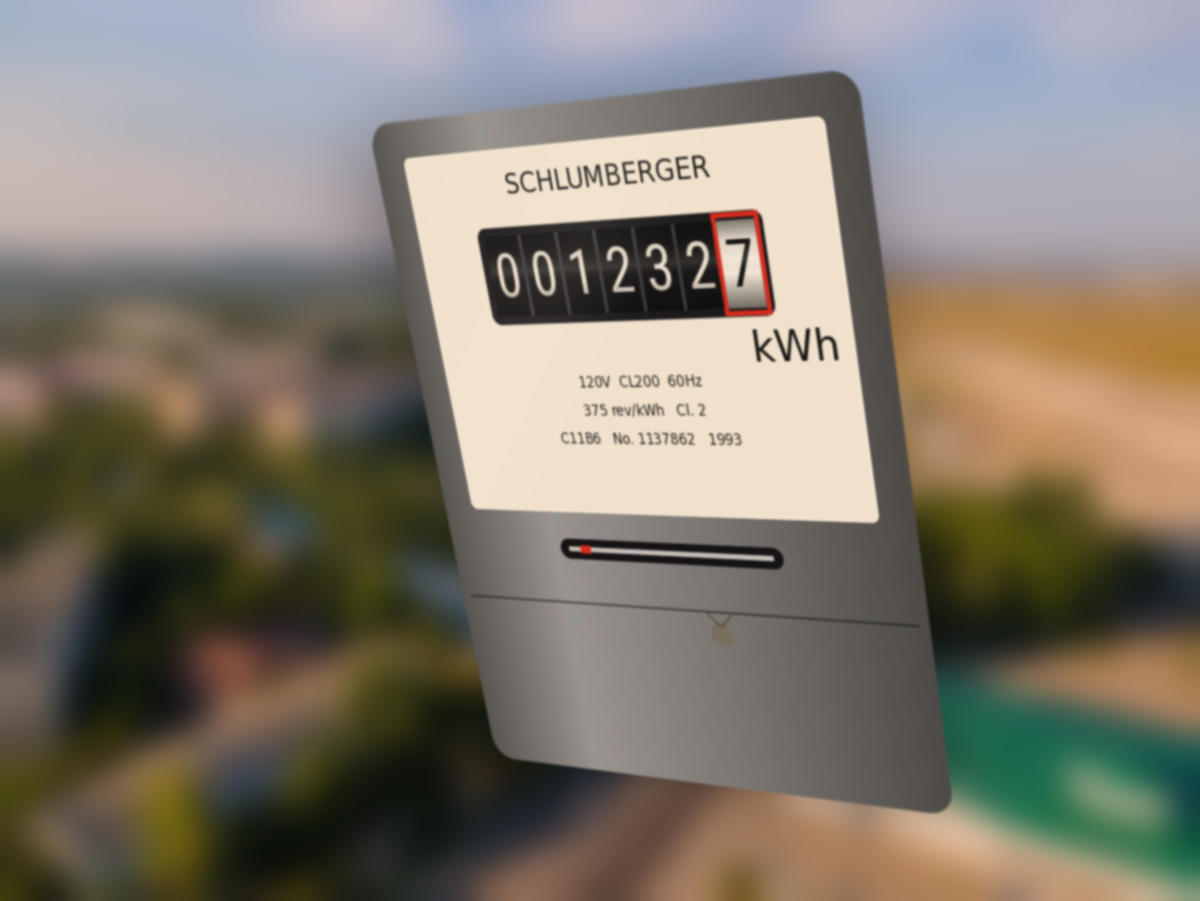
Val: 1232.7 kWh
